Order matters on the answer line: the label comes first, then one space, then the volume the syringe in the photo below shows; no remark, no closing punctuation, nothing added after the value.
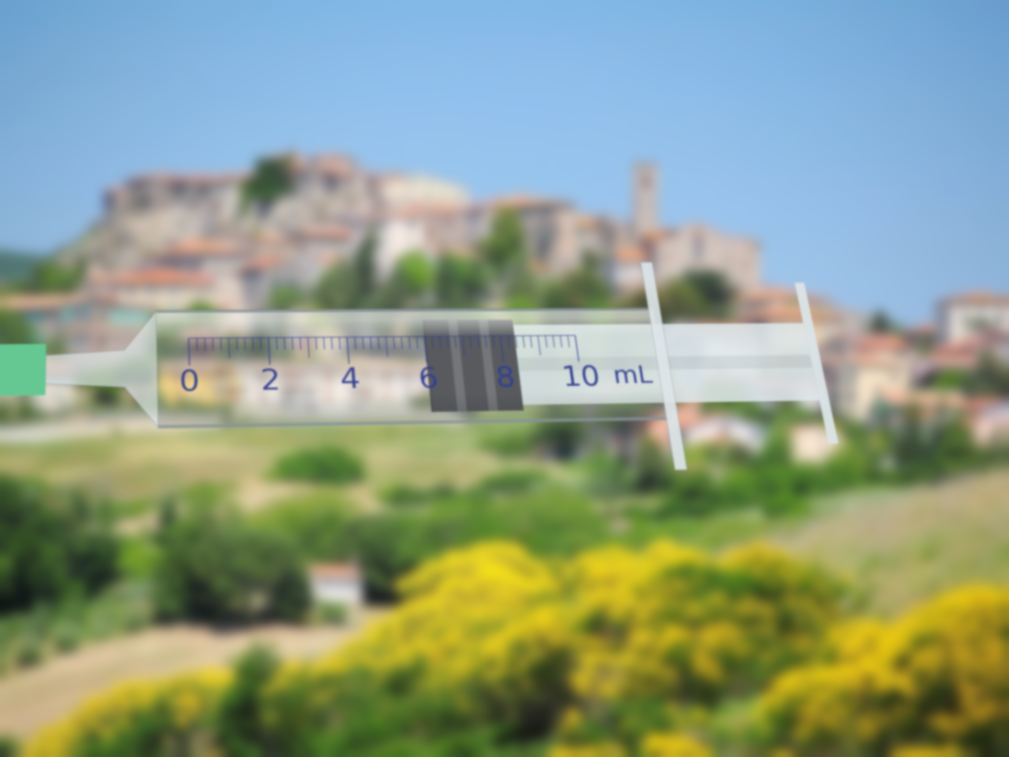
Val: 6 mL
